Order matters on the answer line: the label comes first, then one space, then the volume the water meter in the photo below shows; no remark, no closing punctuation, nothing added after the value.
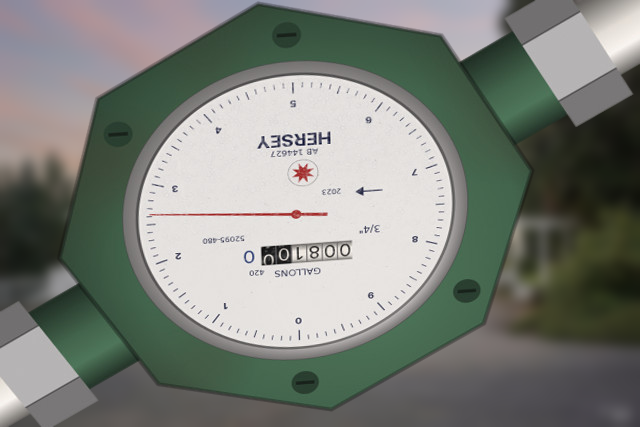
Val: 81002.6 gal
